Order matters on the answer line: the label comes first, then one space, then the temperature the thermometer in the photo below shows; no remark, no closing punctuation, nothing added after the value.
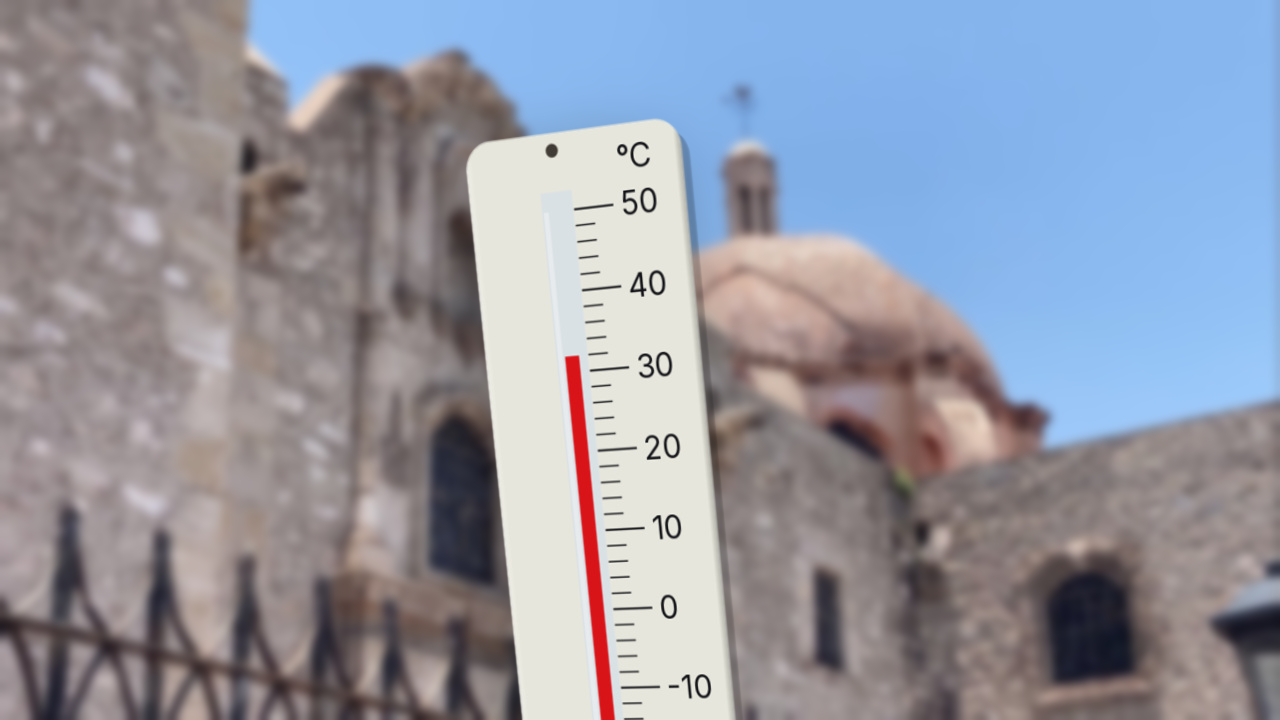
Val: 32 °C
